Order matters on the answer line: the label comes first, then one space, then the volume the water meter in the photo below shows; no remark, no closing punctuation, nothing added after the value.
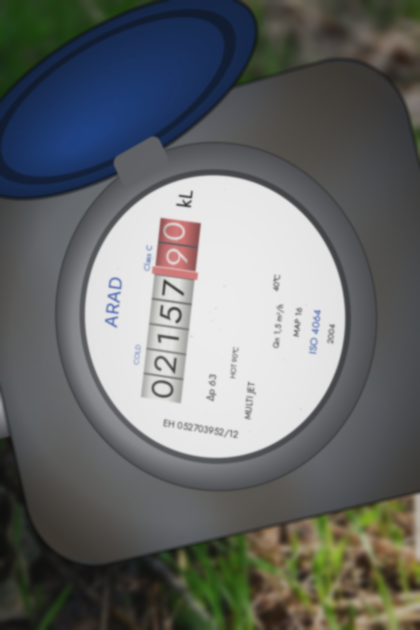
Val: 2157.90 kL
